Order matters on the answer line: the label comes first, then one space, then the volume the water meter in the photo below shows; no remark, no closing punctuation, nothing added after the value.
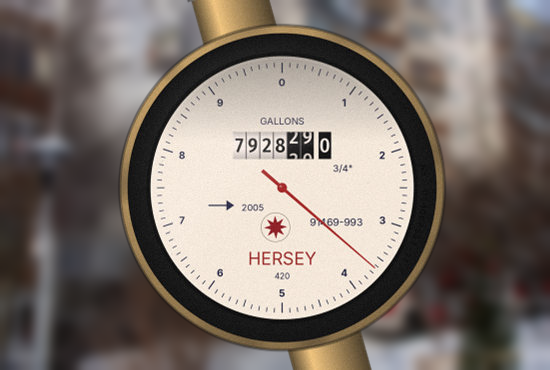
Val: 7928293.6 gal
